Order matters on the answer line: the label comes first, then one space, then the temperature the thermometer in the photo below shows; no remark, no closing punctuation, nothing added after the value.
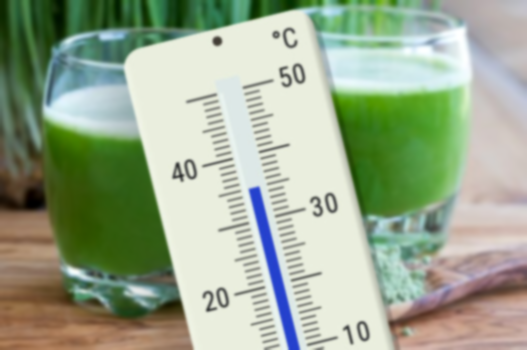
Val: 35 °C
